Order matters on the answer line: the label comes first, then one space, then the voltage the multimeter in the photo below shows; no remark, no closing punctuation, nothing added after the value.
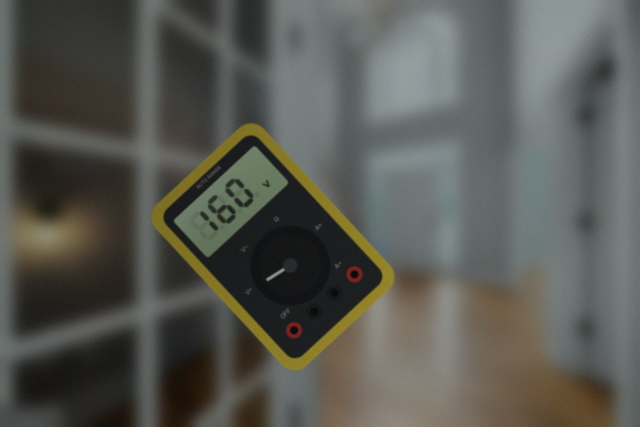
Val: 160 V
